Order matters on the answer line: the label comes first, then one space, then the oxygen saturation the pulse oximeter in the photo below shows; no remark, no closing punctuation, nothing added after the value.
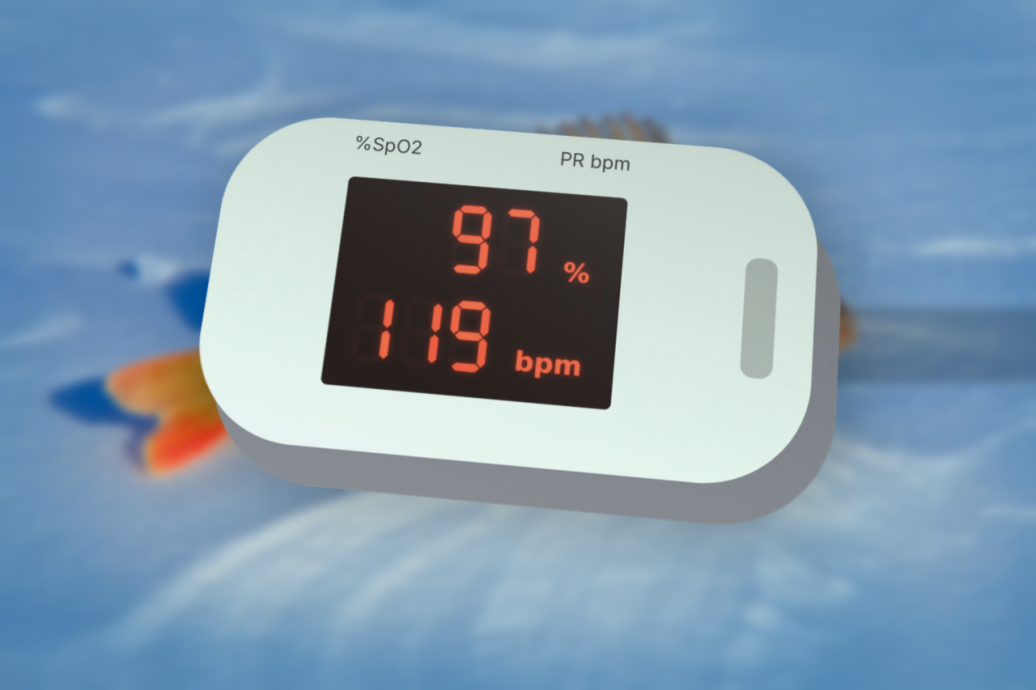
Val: 97 %
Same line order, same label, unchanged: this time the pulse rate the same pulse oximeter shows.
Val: 119 bpm
